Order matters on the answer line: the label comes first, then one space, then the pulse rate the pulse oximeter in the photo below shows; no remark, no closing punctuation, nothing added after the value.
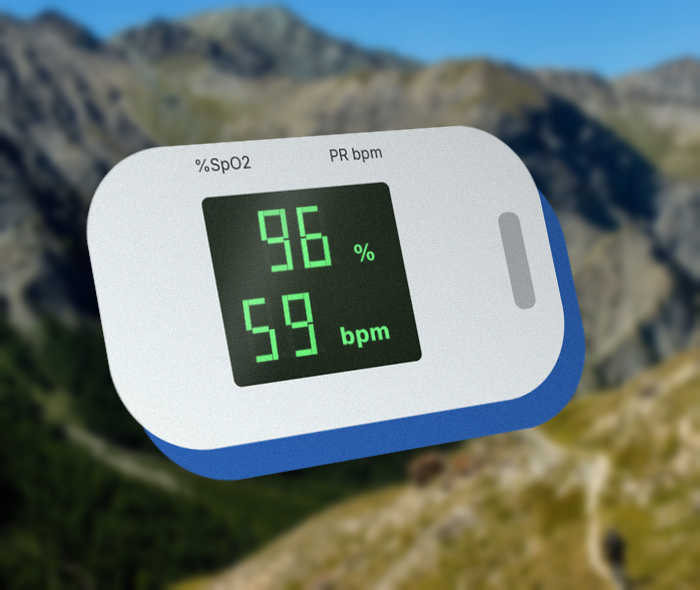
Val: 59 bpm
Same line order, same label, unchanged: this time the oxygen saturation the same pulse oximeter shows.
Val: 96 %
